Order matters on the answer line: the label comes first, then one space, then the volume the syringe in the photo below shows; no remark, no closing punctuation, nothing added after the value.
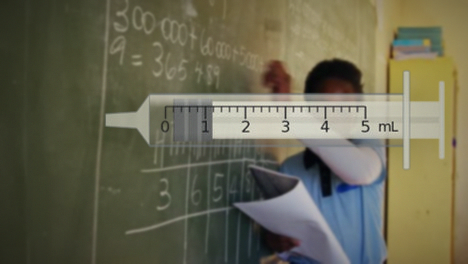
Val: 0.2 mL
